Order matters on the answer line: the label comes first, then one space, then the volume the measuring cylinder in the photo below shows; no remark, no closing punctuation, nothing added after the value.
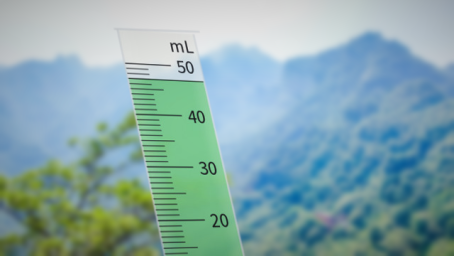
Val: 47 mL
